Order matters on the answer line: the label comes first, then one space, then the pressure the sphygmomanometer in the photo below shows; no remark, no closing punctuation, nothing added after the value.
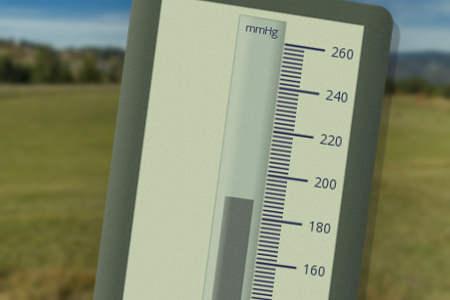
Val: 188 mmHg
